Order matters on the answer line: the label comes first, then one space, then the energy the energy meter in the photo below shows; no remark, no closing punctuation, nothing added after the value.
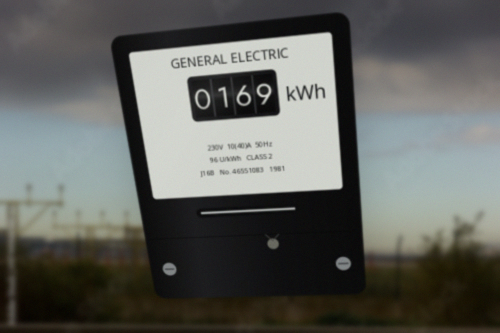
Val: 169 kWh
